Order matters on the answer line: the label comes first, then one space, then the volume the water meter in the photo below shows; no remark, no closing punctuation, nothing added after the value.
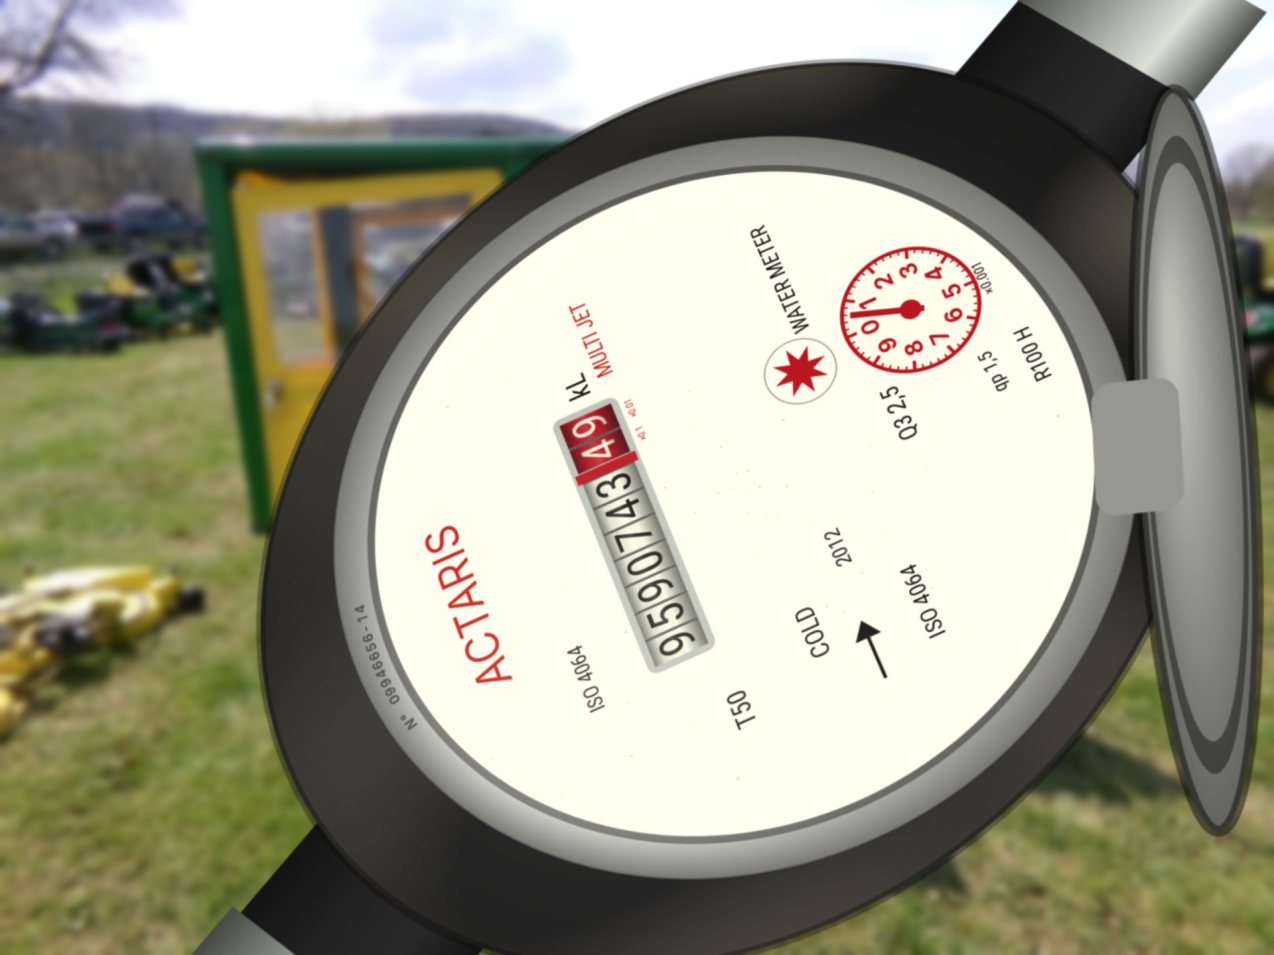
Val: 9590743.490 kL
